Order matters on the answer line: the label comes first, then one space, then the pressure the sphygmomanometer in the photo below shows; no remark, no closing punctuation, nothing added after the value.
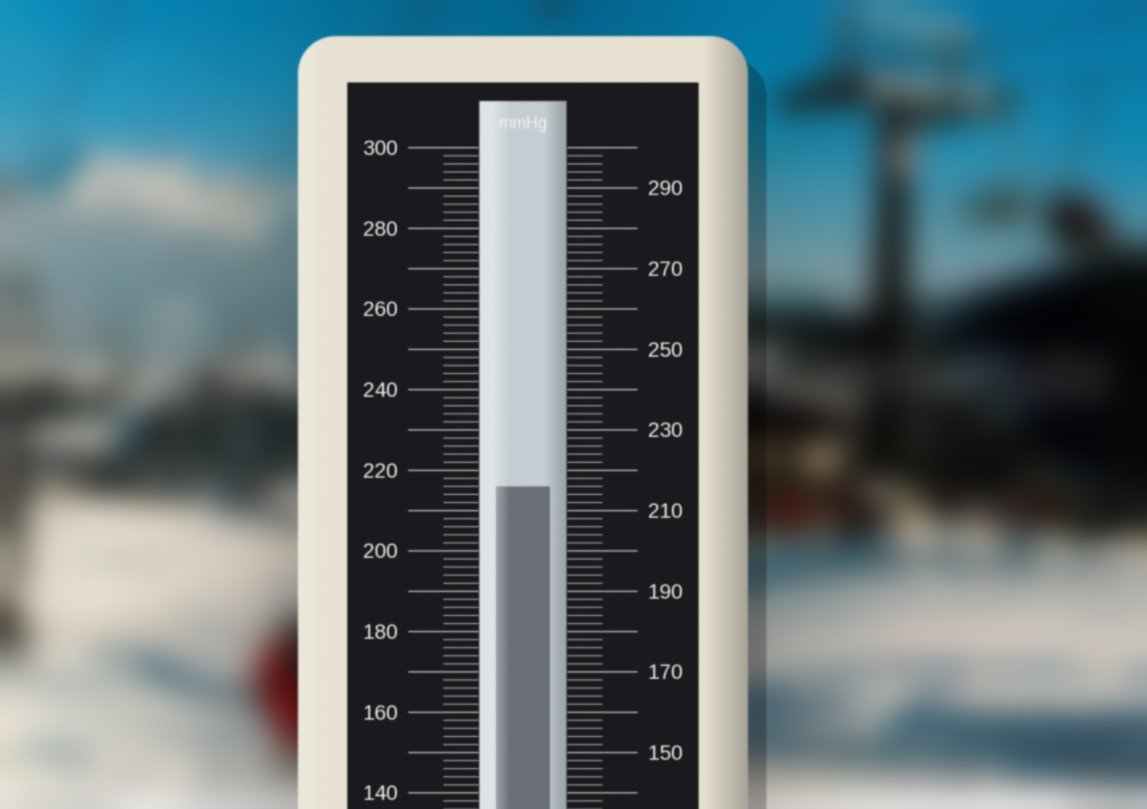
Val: 216 mmHg
